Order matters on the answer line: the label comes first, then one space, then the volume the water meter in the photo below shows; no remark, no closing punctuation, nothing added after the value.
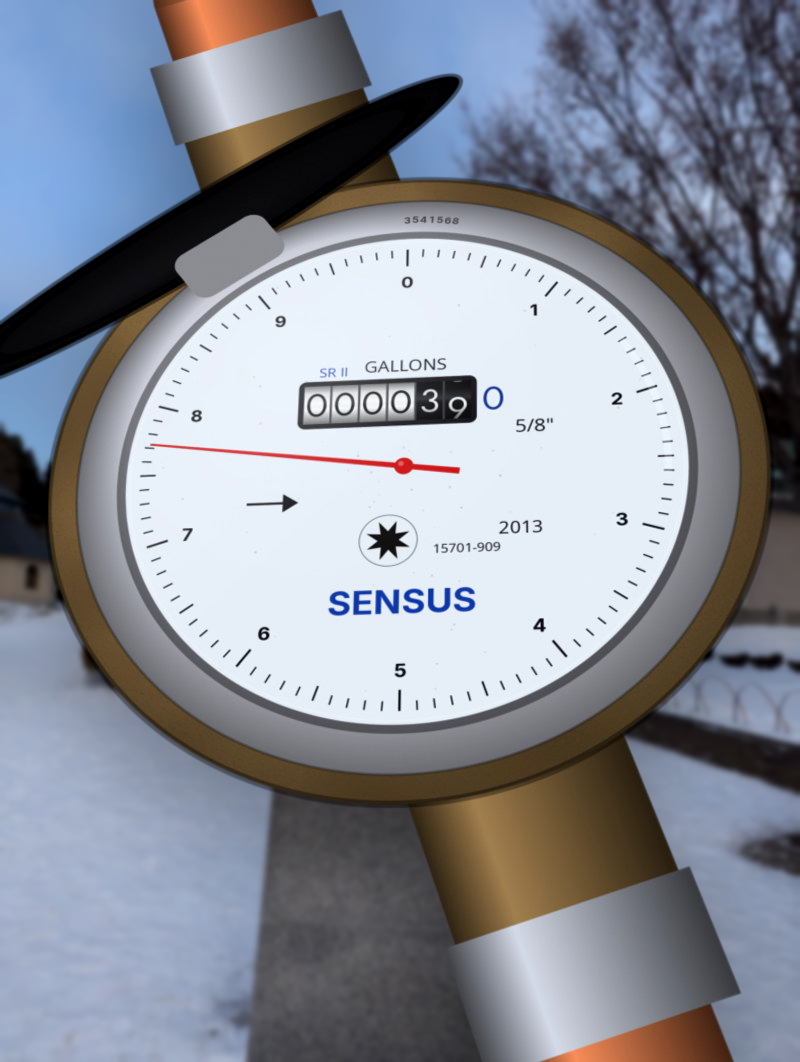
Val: 387.7 gal
